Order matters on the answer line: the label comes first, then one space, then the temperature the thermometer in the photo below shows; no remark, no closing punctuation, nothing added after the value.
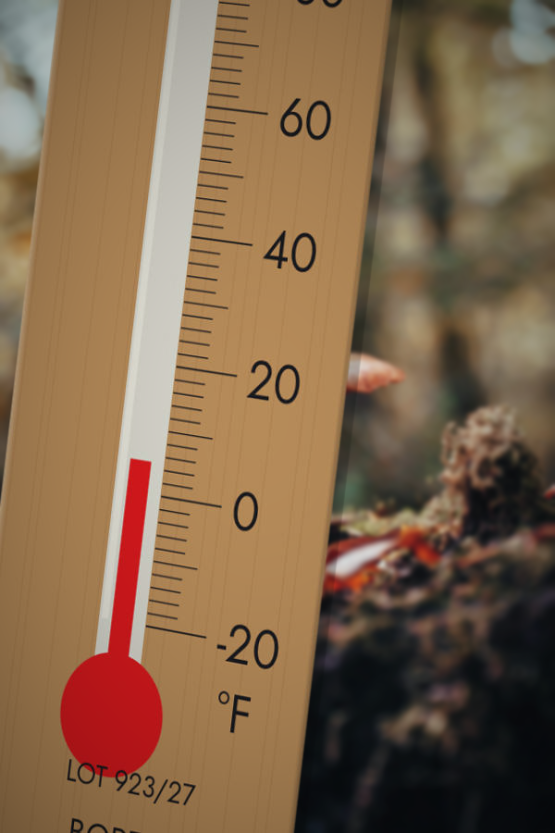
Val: 5 °F
